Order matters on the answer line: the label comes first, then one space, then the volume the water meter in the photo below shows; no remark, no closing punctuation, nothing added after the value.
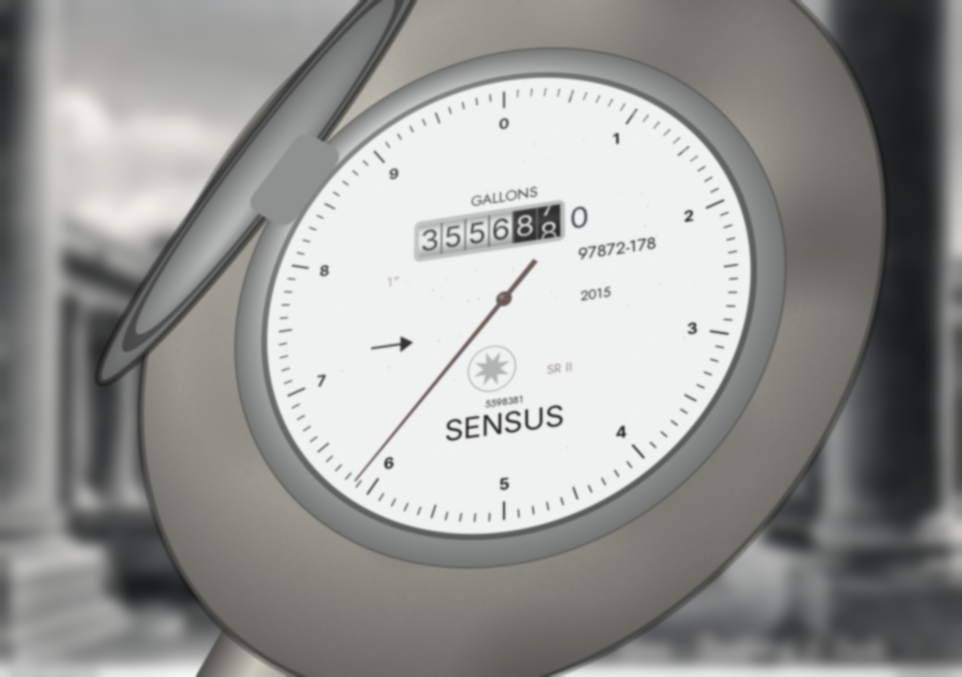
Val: 3556876.1 gal
